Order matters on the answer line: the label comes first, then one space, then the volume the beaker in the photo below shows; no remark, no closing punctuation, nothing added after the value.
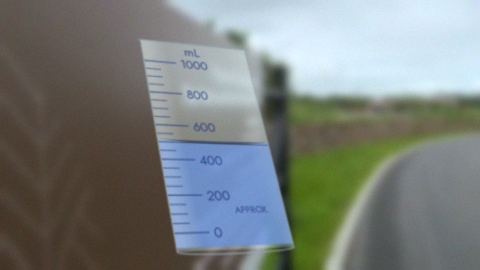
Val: 500 mL
